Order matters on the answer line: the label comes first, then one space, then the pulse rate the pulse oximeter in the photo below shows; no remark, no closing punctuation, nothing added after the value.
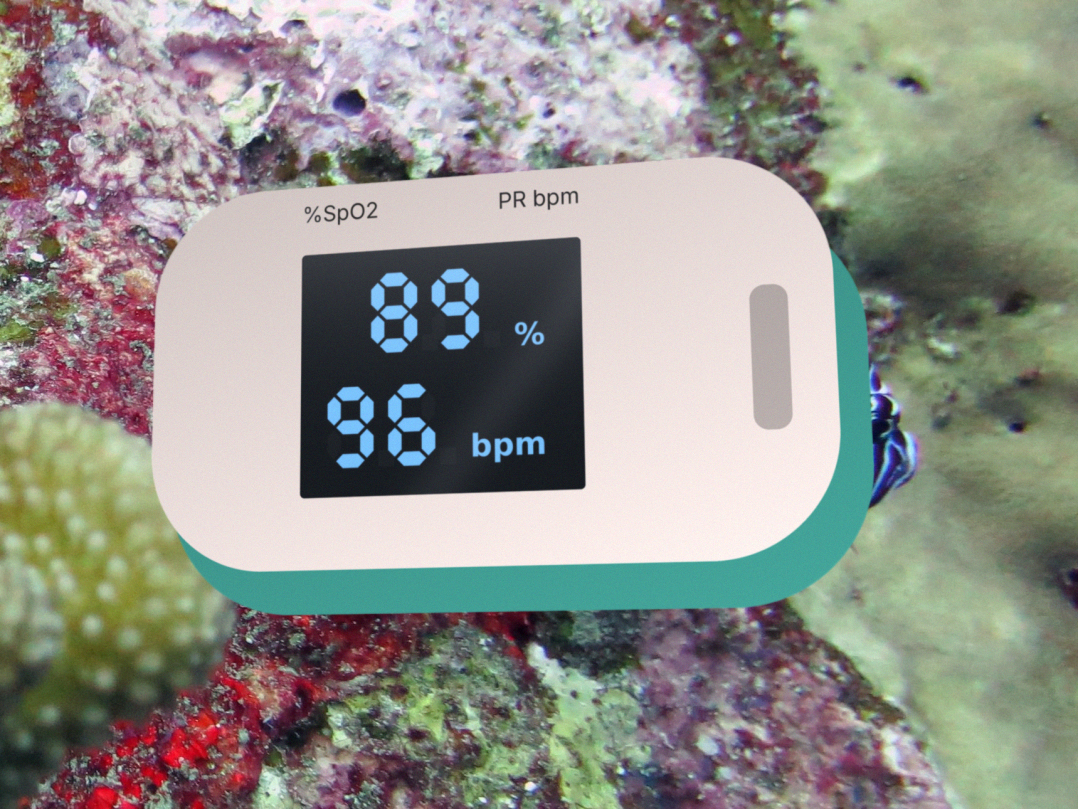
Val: 96 bpm
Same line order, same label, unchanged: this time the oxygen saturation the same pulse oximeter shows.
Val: 89 %
